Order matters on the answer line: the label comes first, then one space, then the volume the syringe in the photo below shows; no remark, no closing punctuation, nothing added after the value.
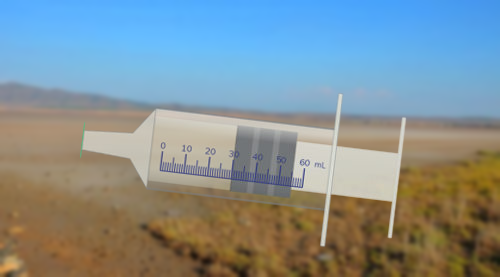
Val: 30 mL
